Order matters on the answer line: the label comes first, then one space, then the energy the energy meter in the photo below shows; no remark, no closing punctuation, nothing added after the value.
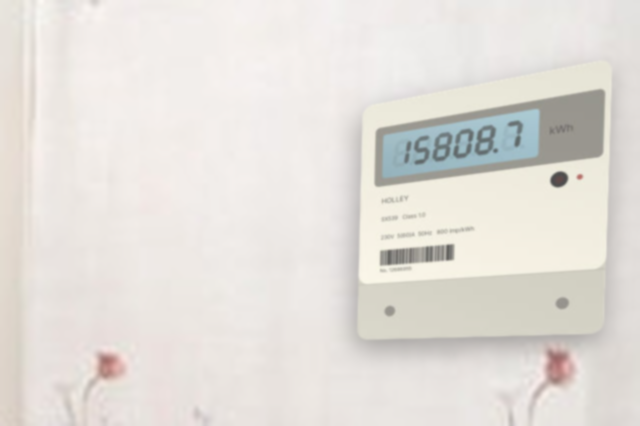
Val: 15808.7 kWh
